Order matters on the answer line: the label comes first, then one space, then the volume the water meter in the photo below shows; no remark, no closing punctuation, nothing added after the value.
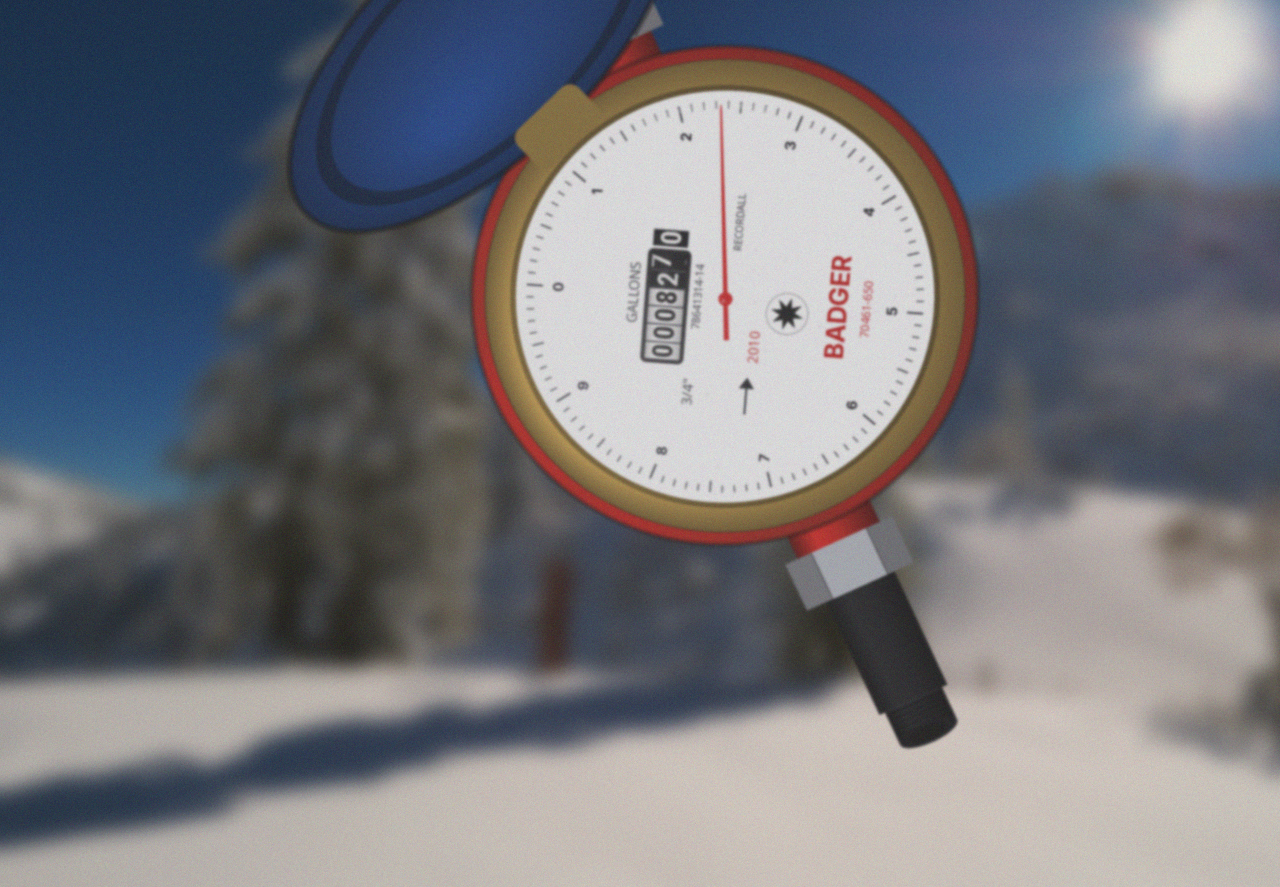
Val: 8272.3 gal
